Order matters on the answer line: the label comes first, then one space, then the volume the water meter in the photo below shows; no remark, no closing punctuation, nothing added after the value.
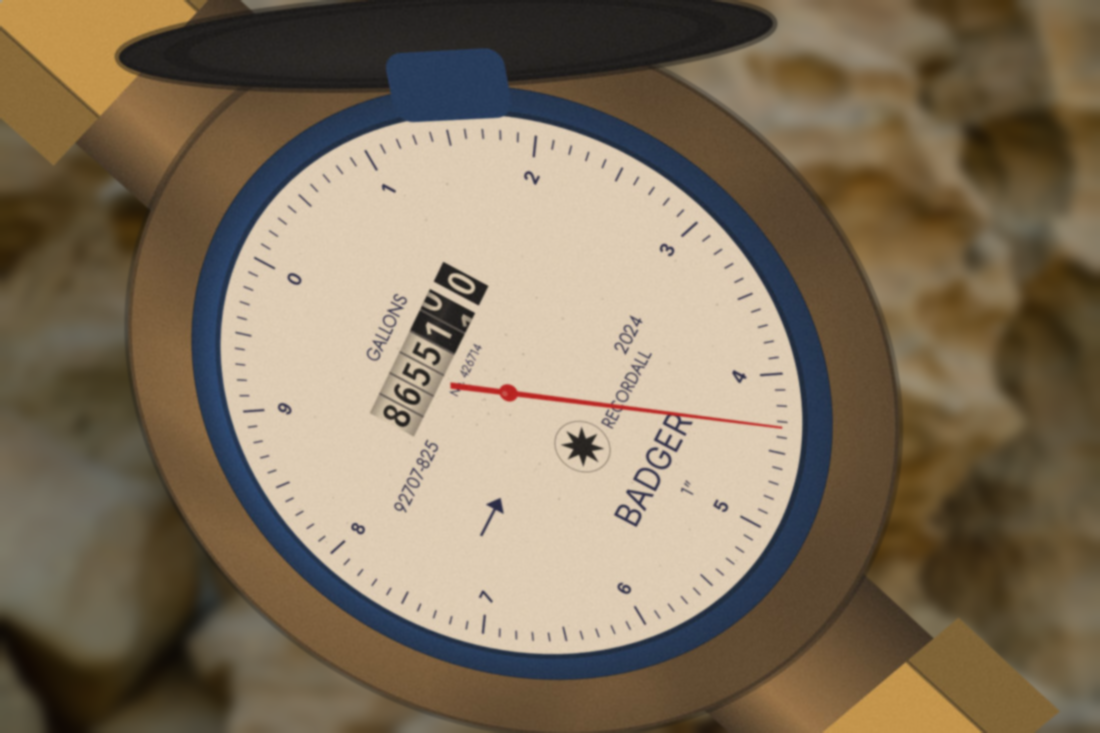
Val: 8655104.3 gal
